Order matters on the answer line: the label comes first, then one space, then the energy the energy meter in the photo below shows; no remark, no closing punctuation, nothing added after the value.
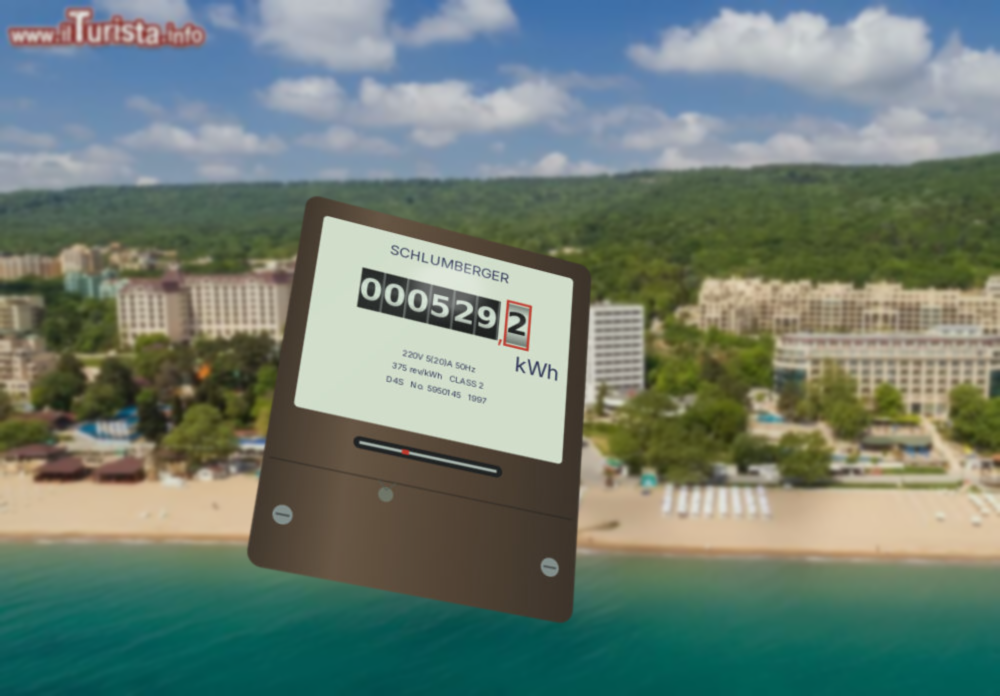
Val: 529.2 kWh
